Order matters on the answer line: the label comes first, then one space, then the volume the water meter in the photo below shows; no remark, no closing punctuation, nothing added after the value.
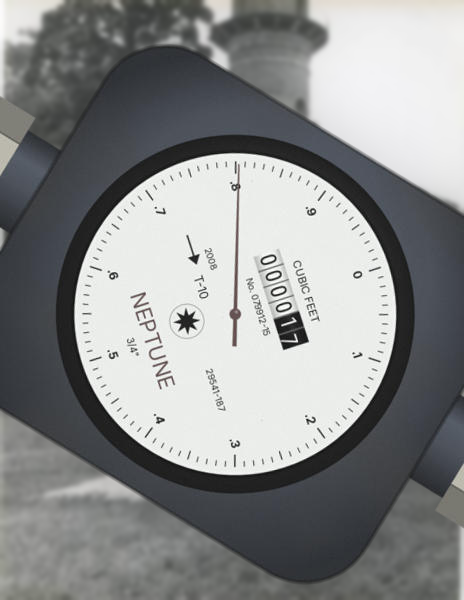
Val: 16.80 ft³
